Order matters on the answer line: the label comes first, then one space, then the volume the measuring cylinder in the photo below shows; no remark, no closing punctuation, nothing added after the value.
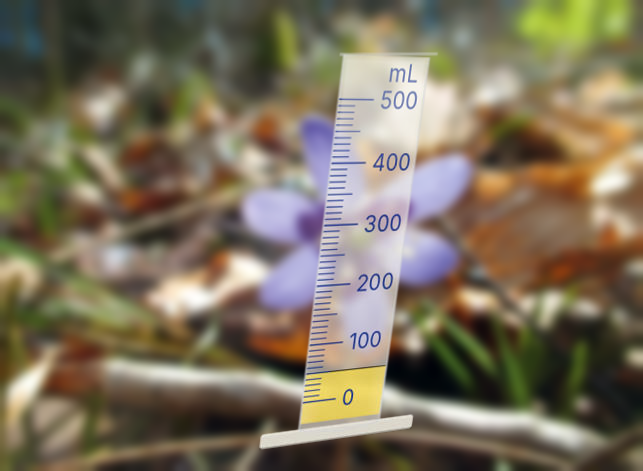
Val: 50 mL
